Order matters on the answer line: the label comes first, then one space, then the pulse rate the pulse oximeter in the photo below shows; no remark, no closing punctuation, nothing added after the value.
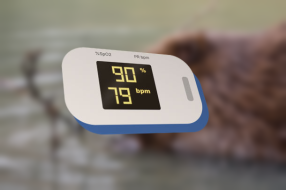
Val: 79 bpm
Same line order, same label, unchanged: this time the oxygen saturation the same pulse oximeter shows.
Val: 90 %
